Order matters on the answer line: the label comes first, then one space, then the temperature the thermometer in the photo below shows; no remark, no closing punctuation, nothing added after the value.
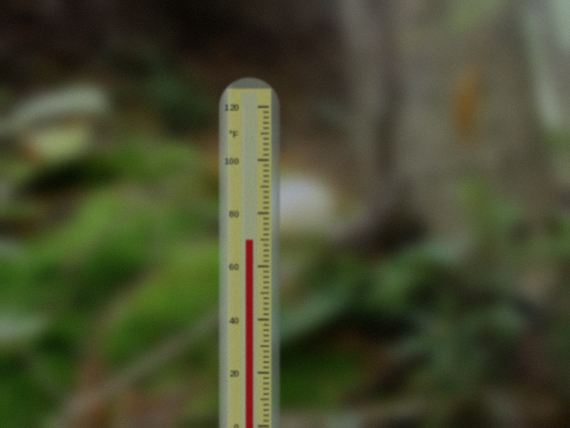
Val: 70 °F
